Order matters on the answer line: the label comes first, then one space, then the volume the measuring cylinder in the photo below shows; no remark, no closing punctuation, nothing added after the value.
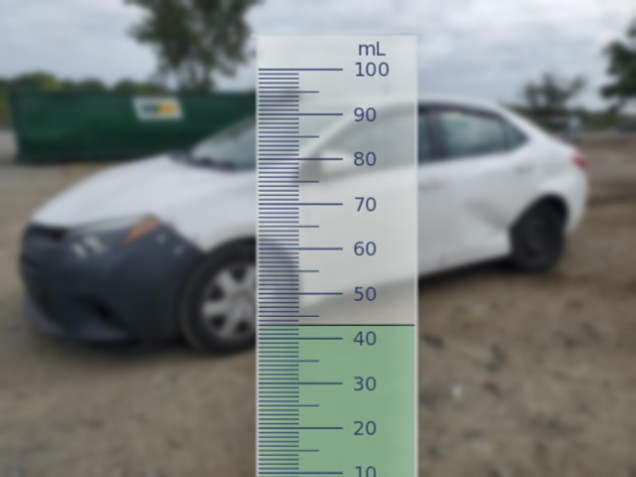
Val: 43 mL
